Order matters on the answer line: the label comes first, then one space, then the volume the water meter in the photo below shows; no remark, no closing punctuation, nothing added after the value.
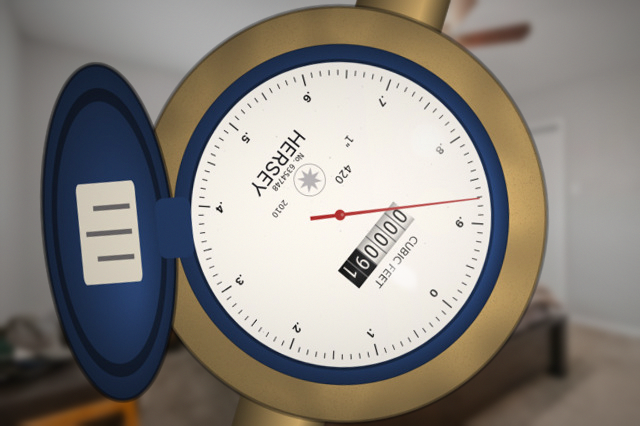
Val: 90.87 ft³
